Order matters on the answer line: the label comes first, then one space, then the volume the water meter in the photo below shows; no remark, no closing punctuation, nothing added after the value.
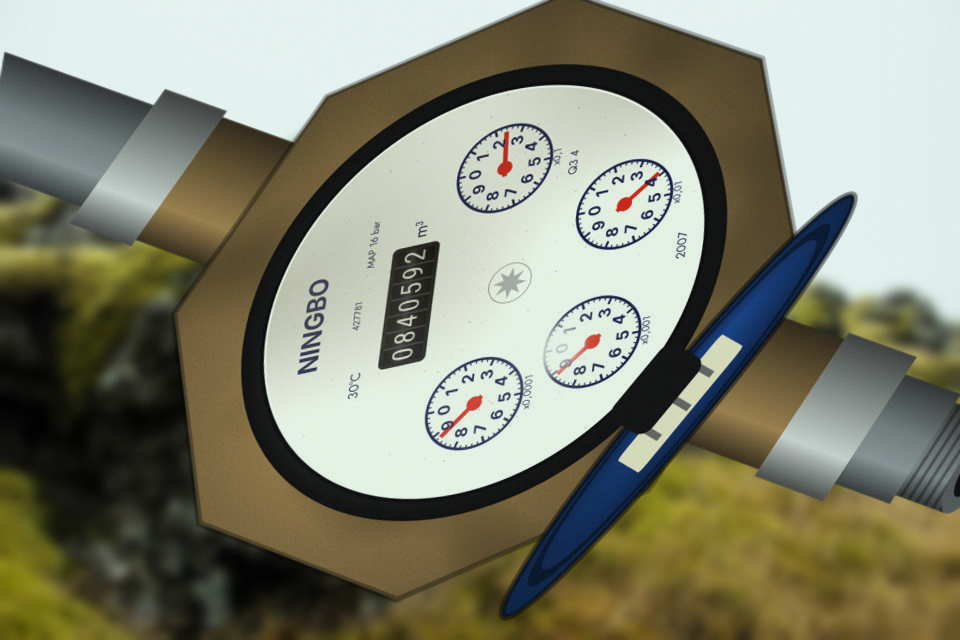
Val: 840592.2388 m³
